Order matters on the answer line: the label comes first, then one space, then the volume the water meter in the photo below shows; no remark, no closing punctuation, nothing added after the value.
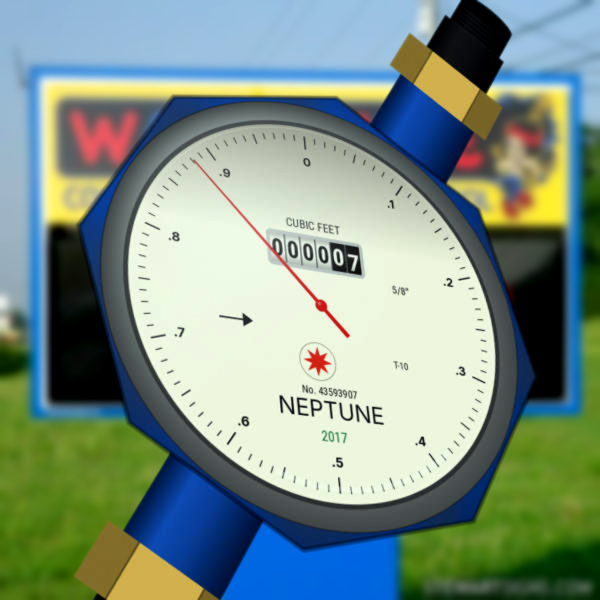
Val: 6.88 ft³
